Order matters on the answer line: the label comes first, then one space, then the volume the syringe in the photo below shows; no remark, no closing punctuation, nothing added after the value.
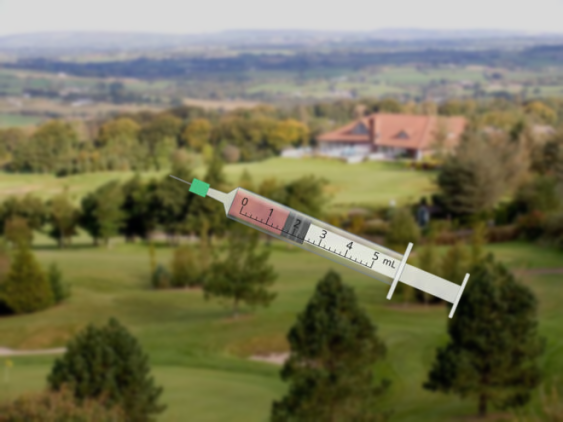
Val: 1.6 mL
